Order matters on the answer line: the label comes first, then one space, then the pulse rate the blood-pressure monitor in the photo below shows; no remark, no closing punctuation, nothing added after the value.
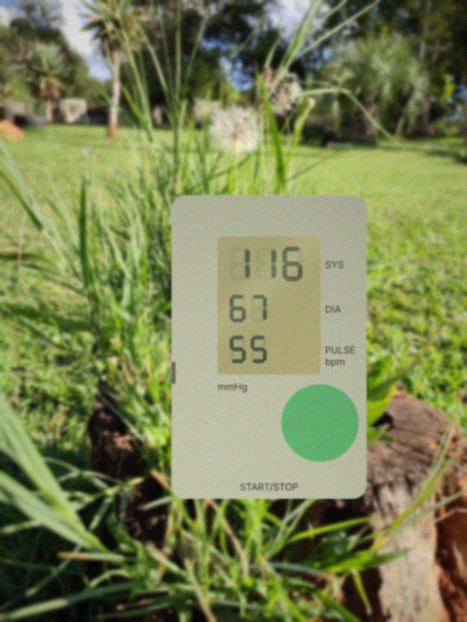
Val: 55 bpm
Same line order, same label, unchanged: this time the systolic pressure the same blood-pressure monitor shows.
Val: 116 mmHg
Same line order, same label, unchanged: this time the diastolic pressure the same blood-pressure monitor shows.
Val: 67 mmHg
